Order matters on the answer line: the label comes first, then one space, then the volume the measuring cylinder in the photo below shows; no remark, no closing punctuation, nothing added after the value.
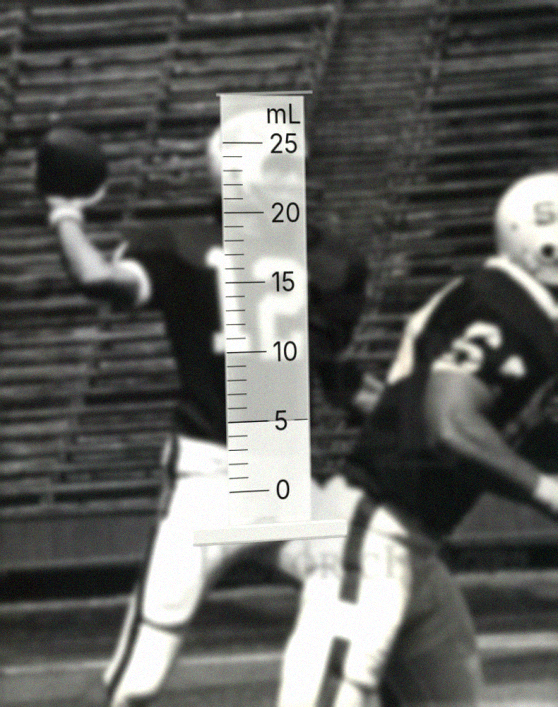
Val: 5 mL
